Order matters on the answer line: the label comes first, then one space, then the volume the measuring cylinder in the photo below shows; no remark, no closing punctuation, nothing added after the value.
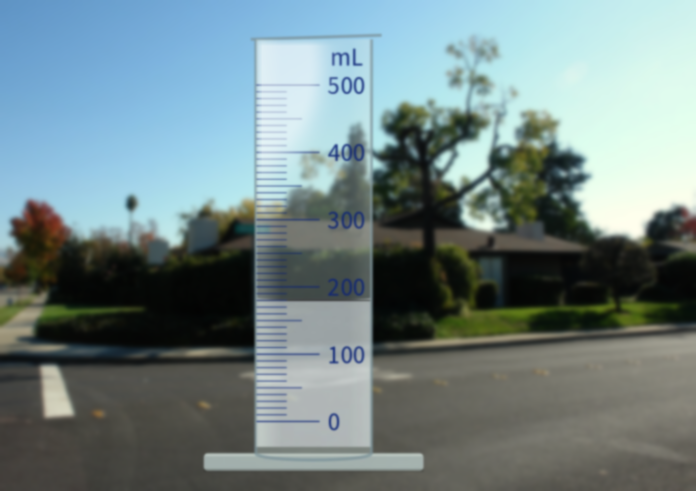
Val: 180 mL
